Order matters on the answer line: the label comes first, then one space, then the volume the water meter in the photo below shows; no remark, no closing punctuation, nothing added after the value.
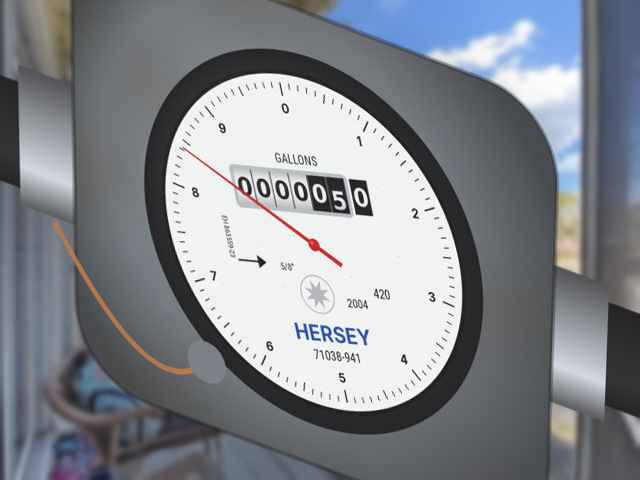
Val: 48.4 gal
